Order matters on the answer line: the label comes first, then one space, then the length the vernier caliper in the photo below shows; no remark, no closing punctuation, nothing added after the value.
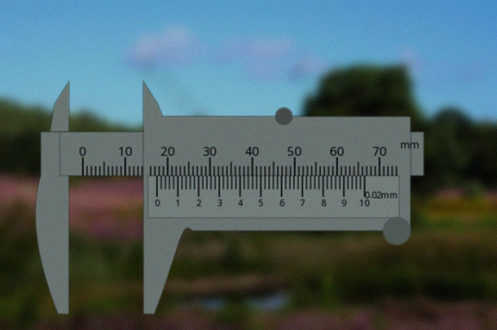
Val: 17.5 mm
